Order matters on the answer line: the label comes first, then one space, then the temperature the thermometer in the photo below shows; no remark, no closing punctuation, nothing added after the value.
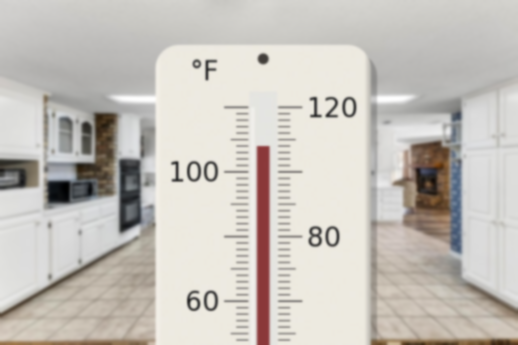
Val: 108 °F
